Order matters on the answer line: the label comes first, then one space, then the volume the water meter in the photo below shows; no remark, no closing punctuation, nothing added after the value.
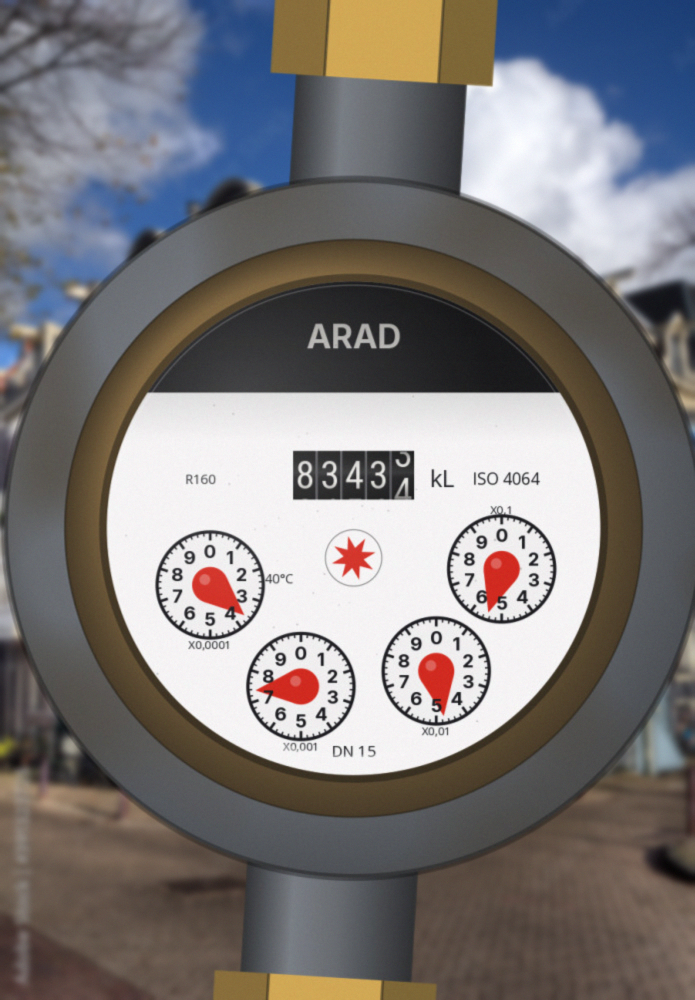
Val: 83433.5473 kL
